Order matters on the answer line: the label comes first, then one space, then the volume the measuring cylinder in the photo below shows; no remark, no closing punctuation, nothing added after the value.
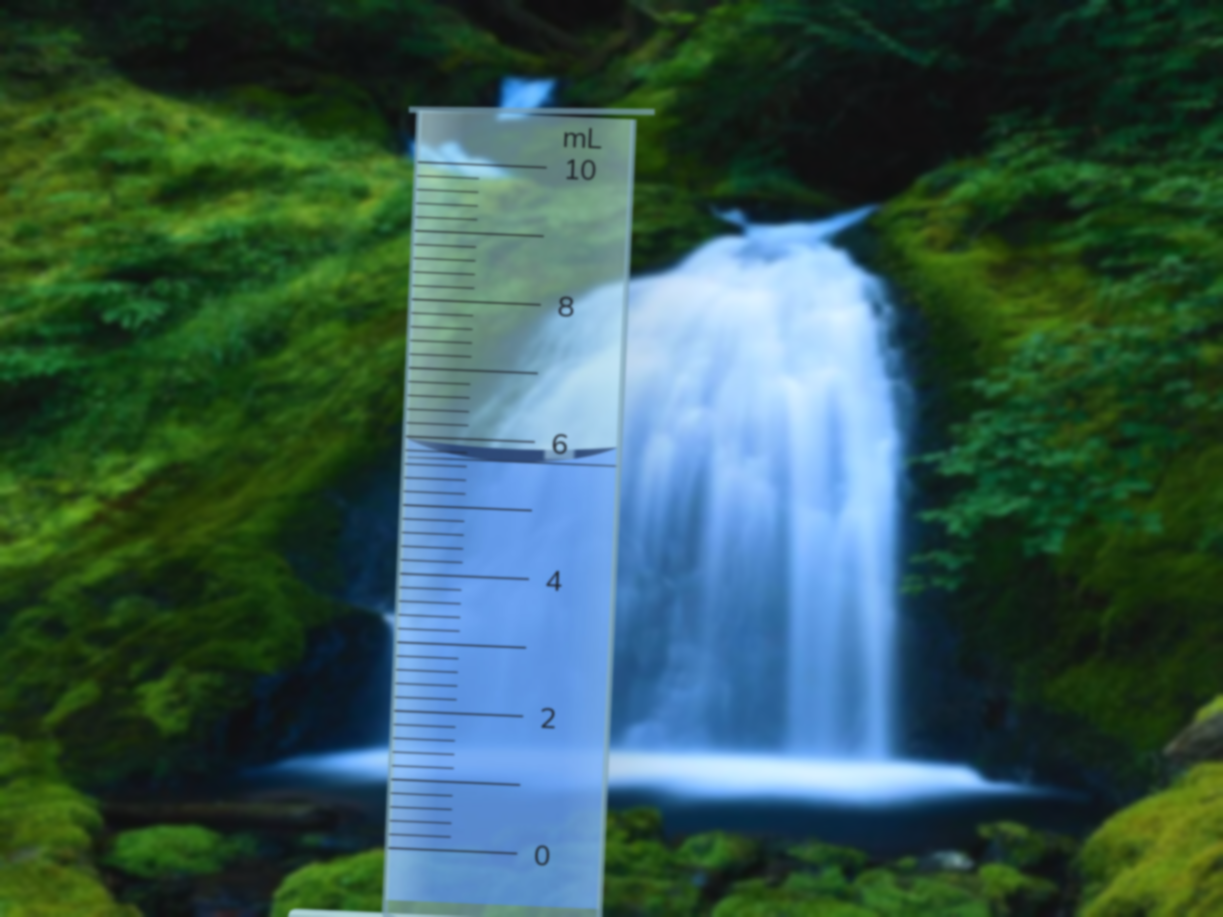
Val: 5.7 mL
